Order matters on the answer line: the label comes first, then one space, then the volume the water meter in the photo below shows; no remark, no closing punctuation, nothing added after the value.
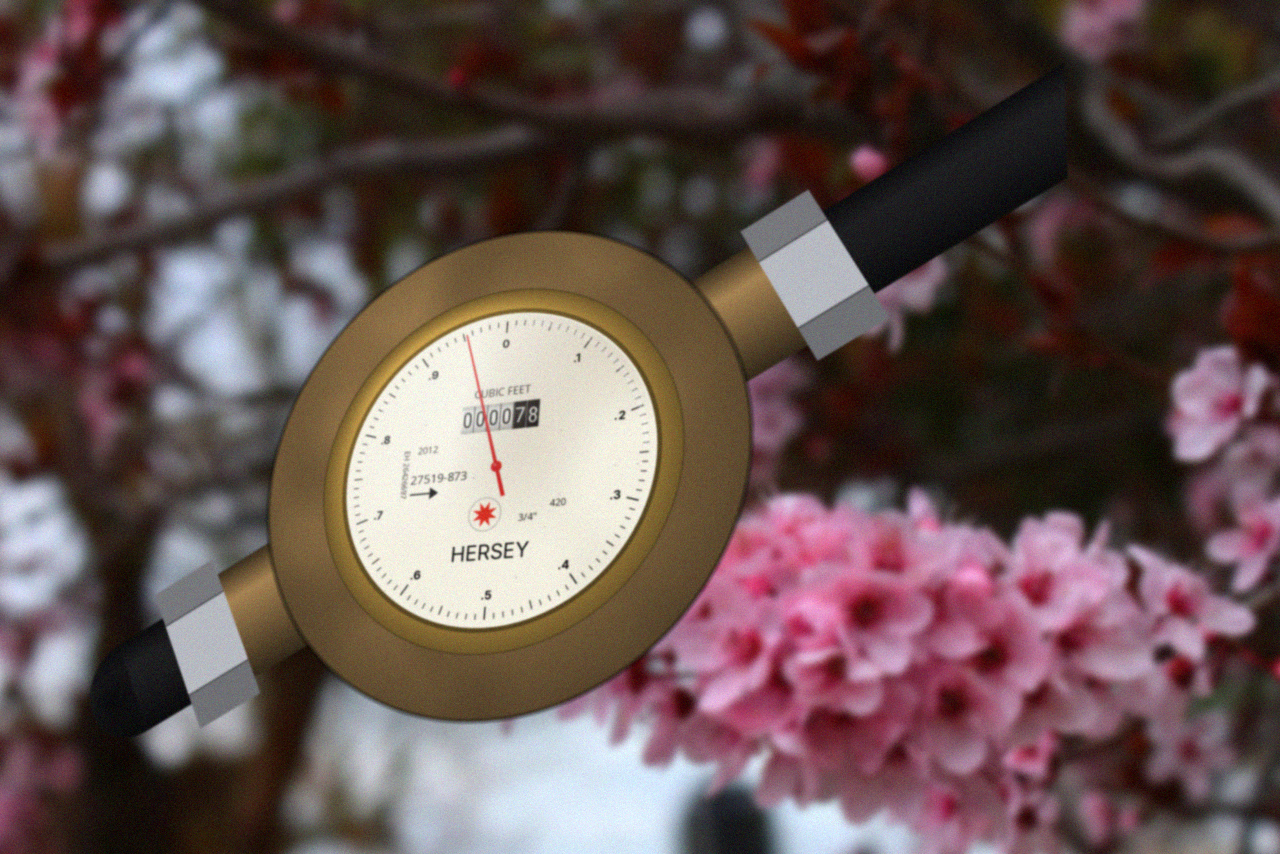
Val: 77.95 ft³
